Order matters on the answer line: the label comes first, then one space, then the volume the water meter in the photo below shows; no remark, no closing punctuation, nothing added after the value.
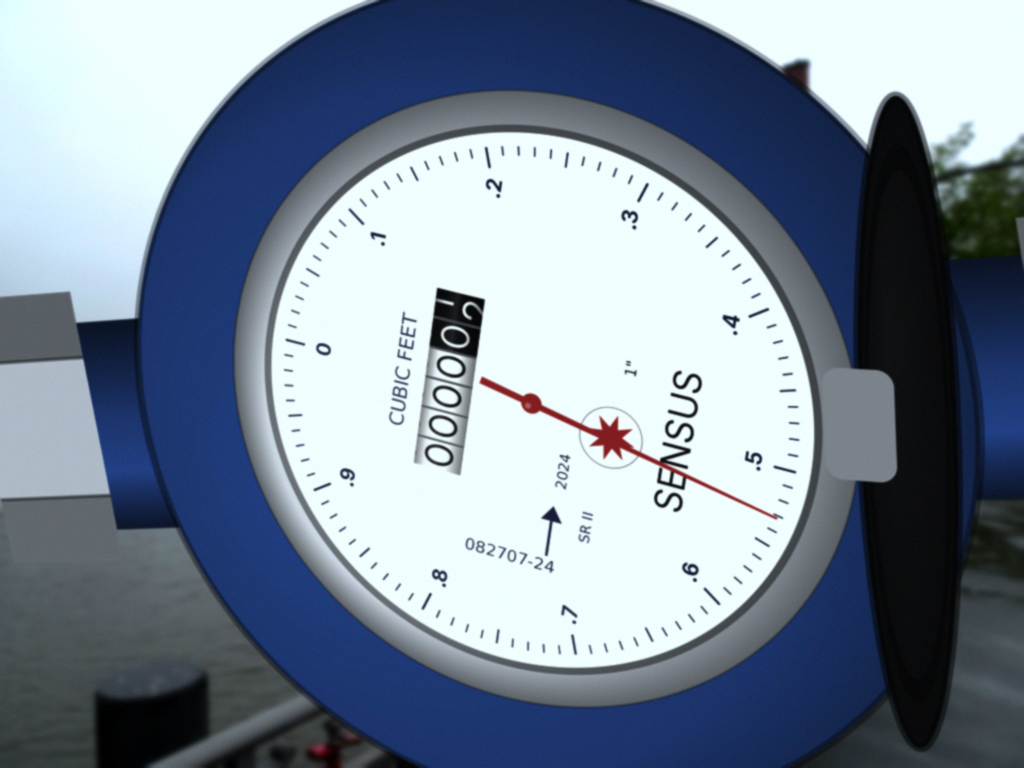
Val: 1.53 ft³
